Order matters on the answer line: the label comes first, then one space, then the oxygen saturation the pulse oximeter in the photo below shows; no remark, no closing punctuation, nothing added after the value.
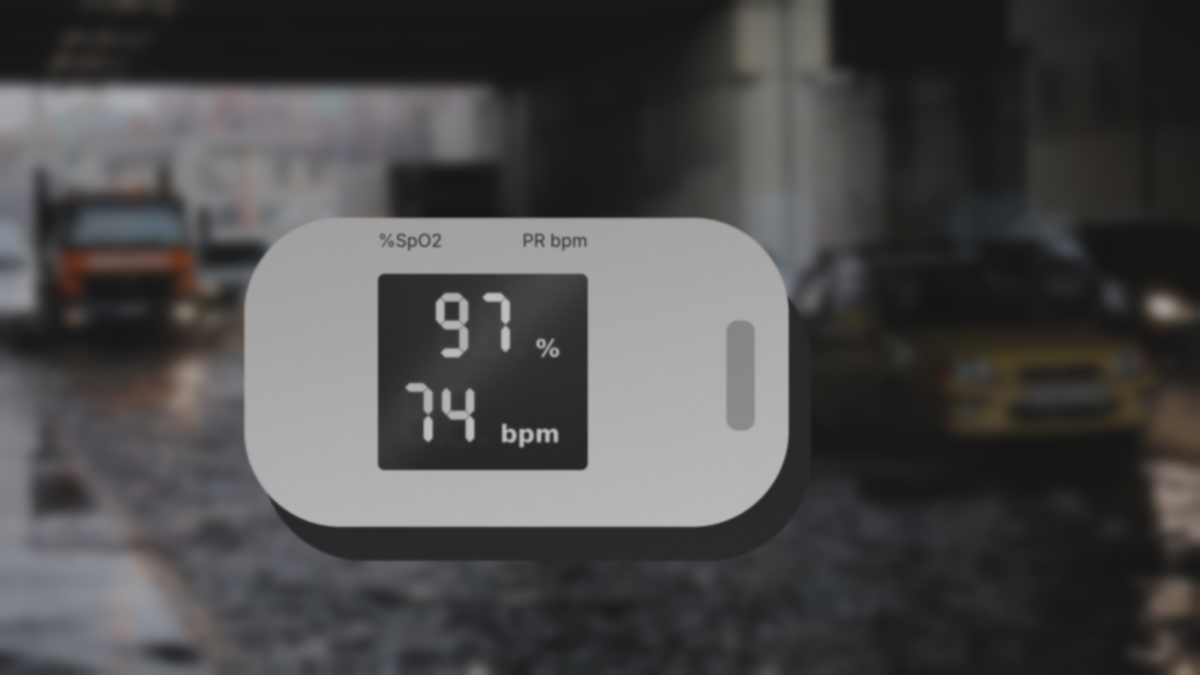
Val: 97 %
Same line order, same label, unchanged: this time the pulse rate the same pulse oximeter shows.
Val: 74 bpm
